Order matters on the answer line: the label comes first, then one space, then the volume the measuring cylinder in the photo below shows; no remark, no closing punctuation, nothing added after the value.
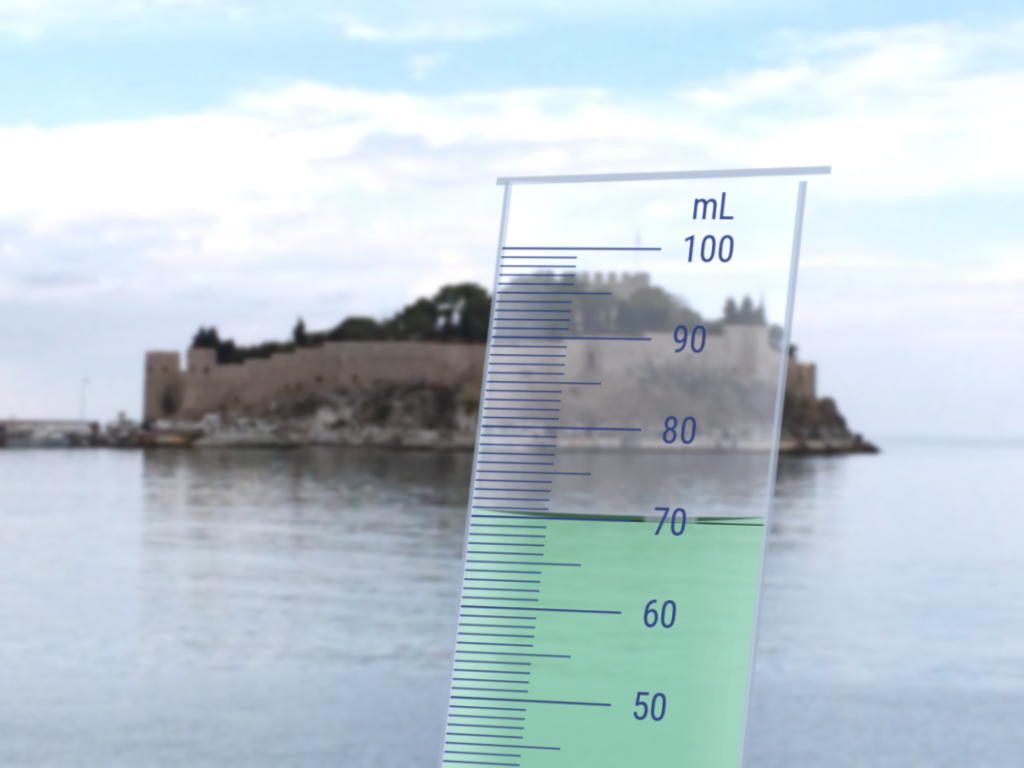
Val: 70 mL
